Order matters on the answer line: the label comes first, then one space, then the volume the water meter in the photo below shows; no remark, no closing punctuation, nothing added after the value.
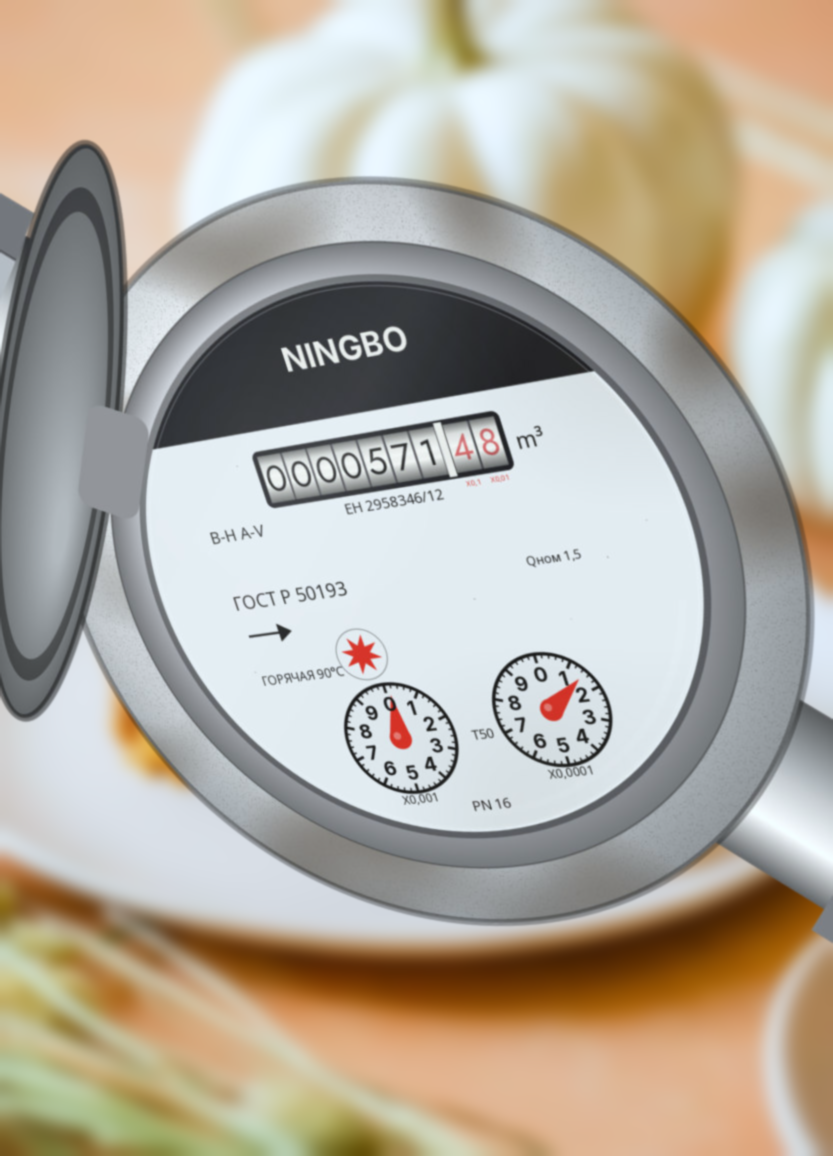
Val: 571.4801 m³
